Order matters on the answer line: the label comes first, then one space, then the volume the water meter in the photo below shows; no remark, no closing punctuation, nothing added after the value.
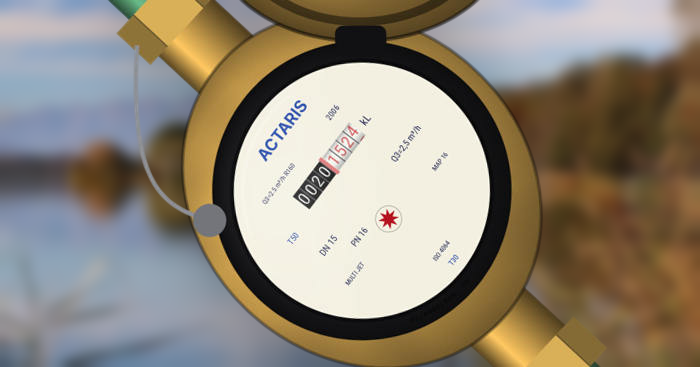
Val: 20.1524 kL
